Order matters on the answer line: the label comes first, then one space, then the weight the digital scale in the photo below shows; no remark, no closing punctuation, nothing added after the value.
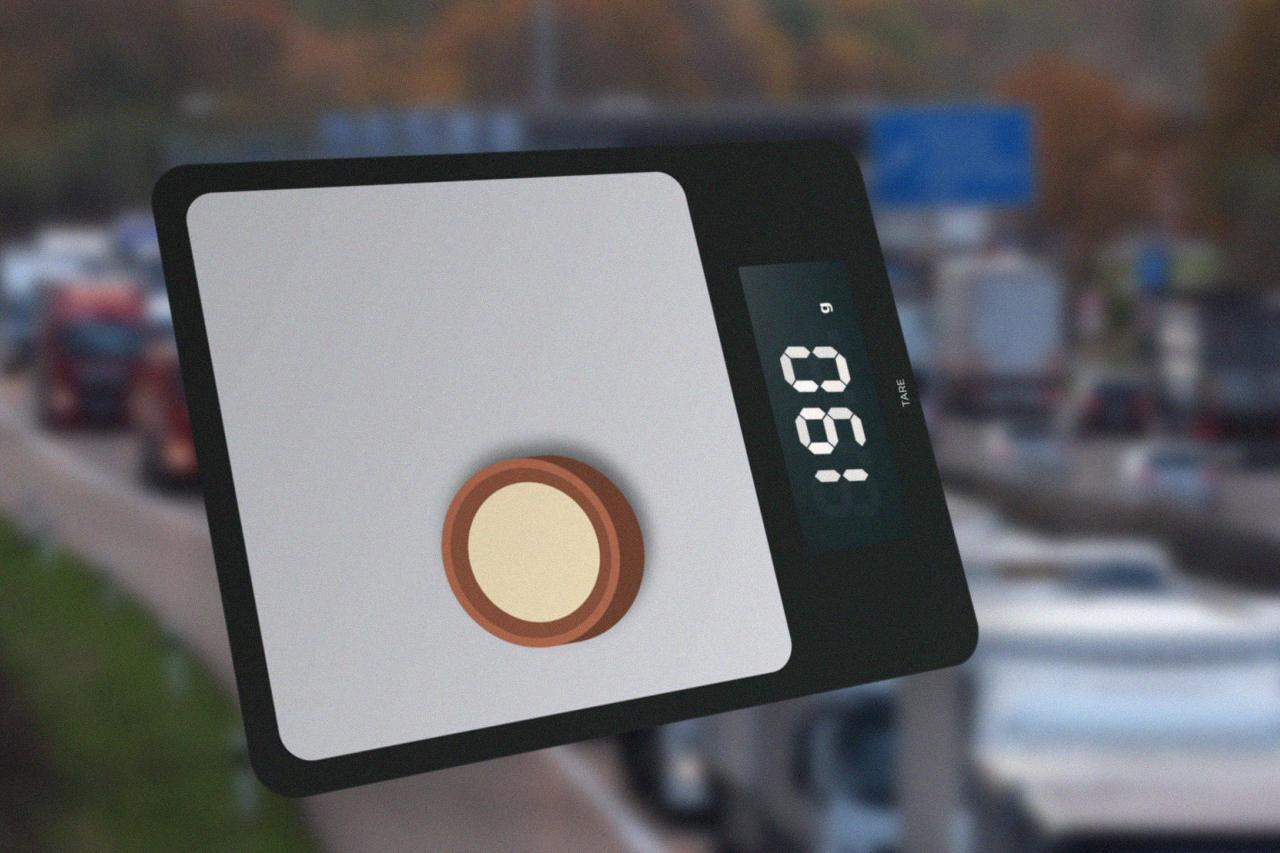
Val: 190 g
